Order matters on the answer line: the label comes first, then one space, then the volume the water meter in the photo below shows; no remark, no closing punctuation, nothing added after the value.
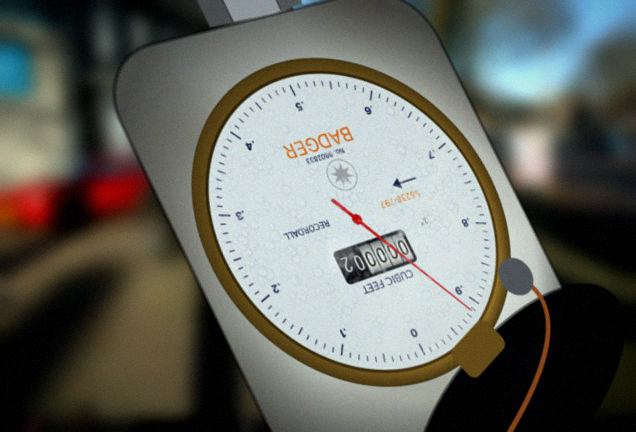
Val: 1.91 ft³
